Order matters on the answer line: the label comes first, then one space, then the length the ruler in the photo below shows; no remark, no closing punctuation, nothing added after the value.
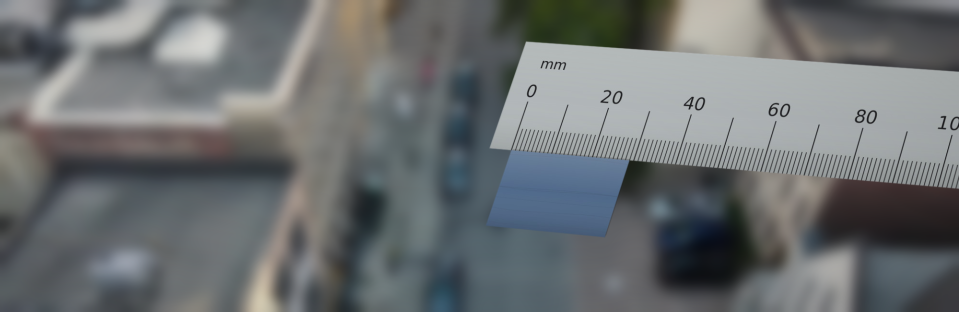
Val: 29 mm
